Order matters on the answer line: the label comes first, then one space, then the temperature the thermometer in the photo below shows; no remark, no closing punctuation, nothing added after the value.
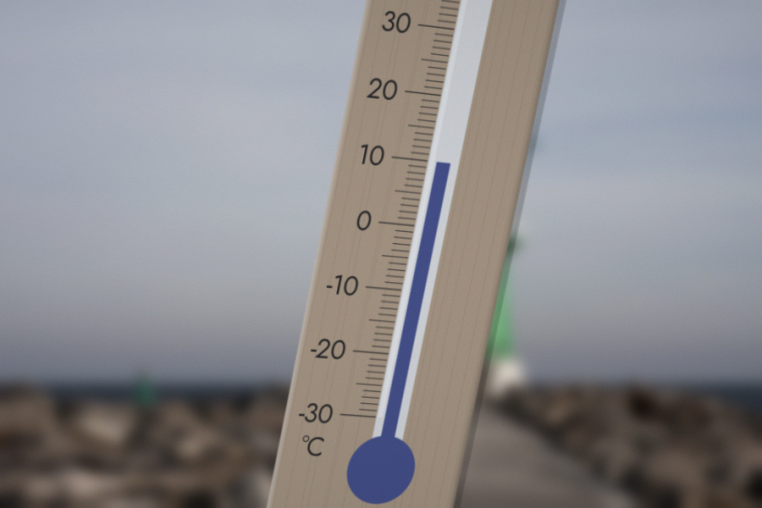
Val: 10 °C
